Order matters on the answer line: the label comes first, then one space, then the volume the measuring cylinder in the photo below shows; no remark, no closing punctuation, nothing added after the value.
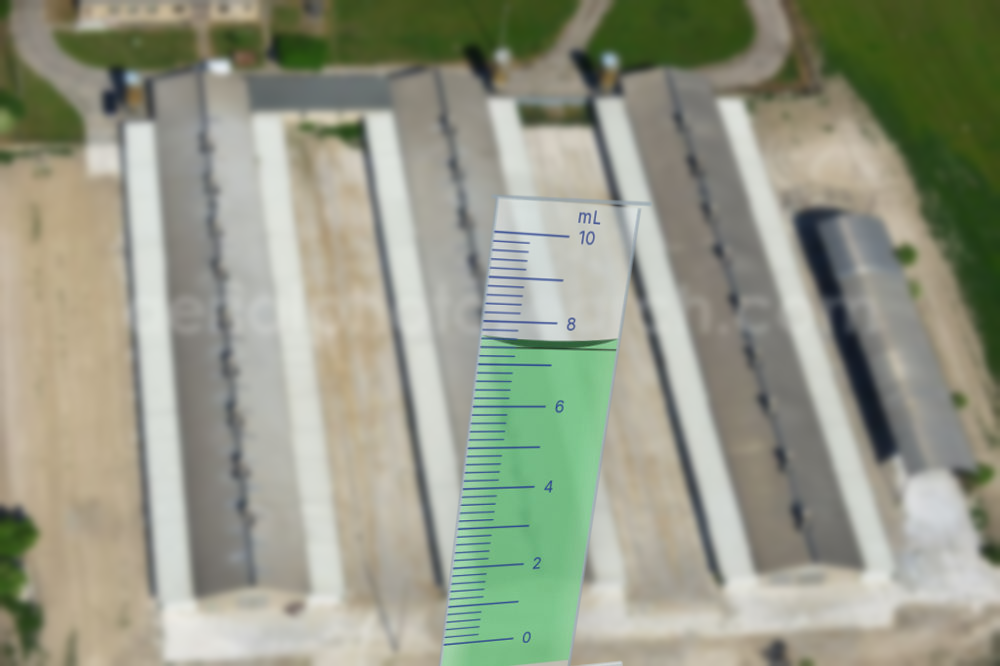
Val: 7.4 mL
